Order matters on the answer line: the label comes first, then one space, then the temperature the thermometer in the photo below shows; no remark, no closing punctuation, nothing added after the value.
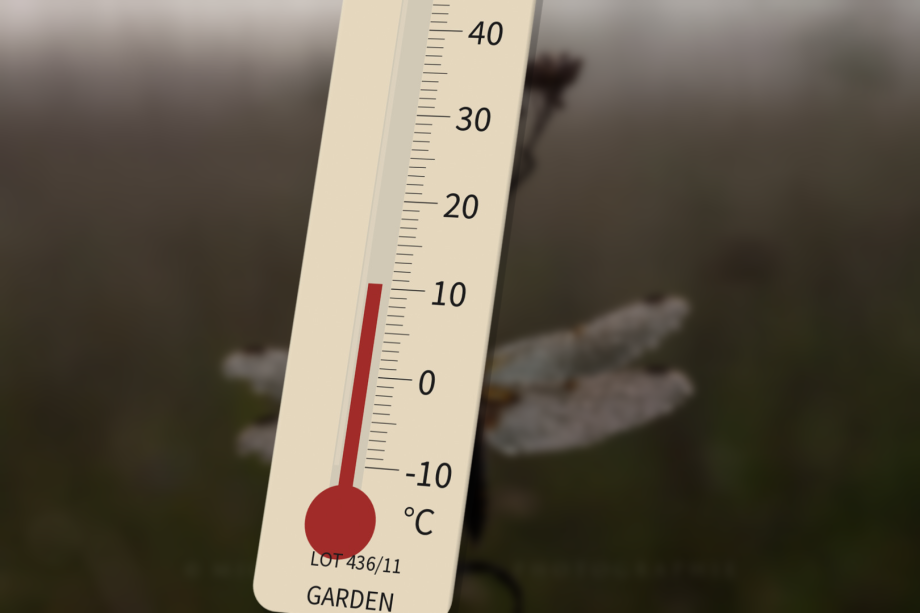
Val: 10.5 °C
